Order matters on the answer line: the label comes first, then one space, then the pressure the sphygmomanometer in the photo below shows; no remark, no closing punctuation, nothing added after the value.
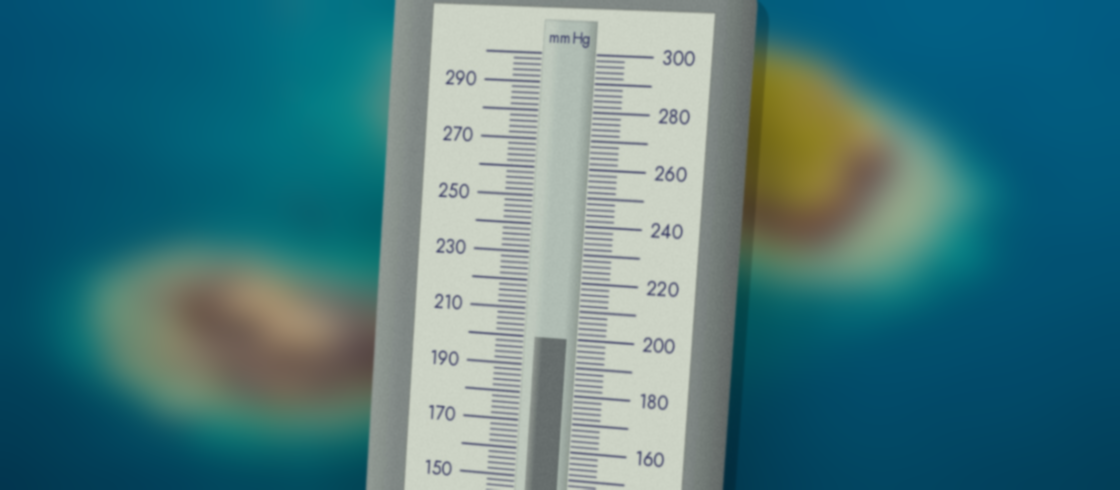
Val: 200 mmHg
